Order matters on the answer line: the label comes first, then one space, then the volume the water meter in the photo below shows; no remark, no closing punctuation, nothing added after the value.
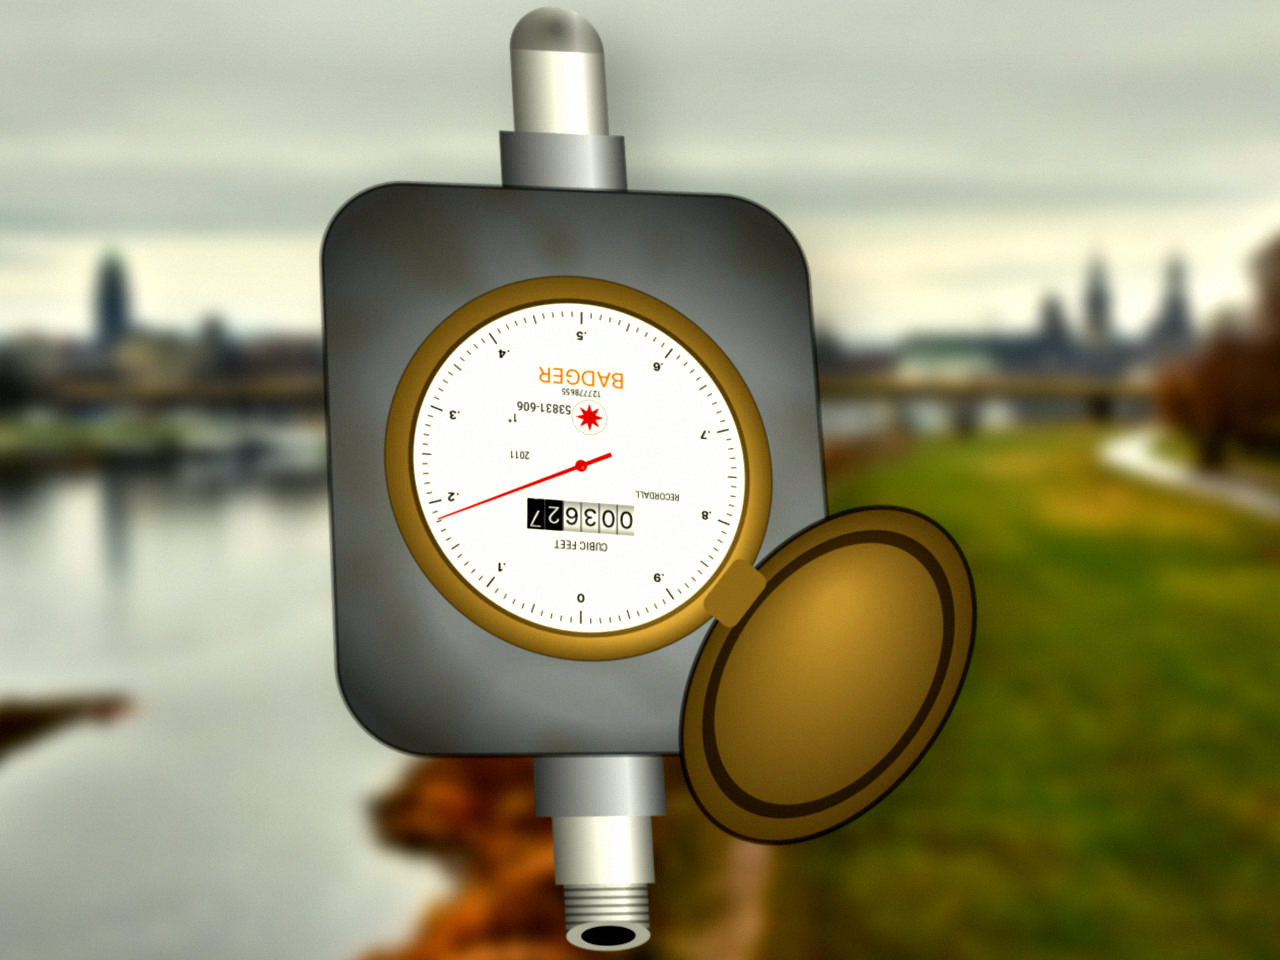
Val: 3627.18 ft³
